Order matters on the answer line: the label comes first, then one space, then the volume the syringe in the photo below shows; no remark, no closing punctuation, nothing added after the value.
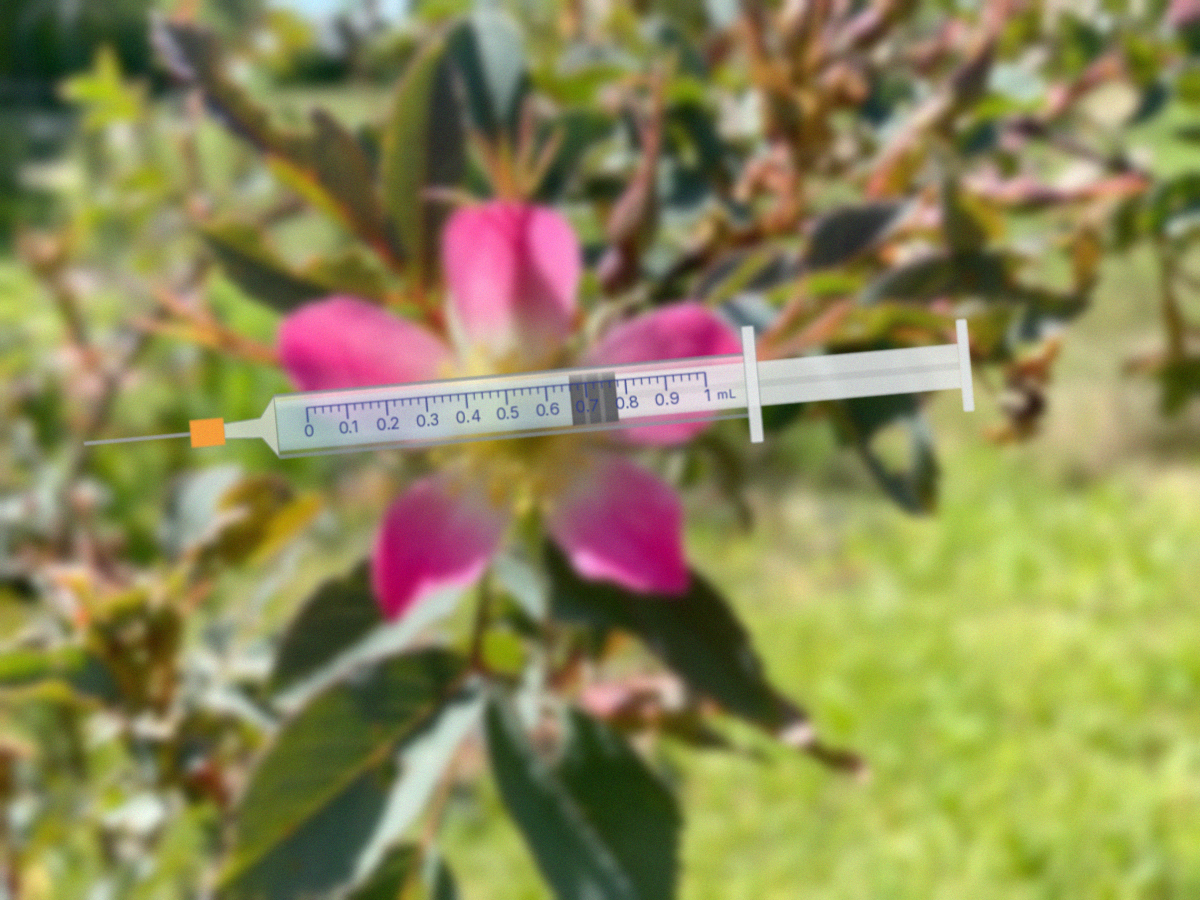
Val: 0.66 mL
